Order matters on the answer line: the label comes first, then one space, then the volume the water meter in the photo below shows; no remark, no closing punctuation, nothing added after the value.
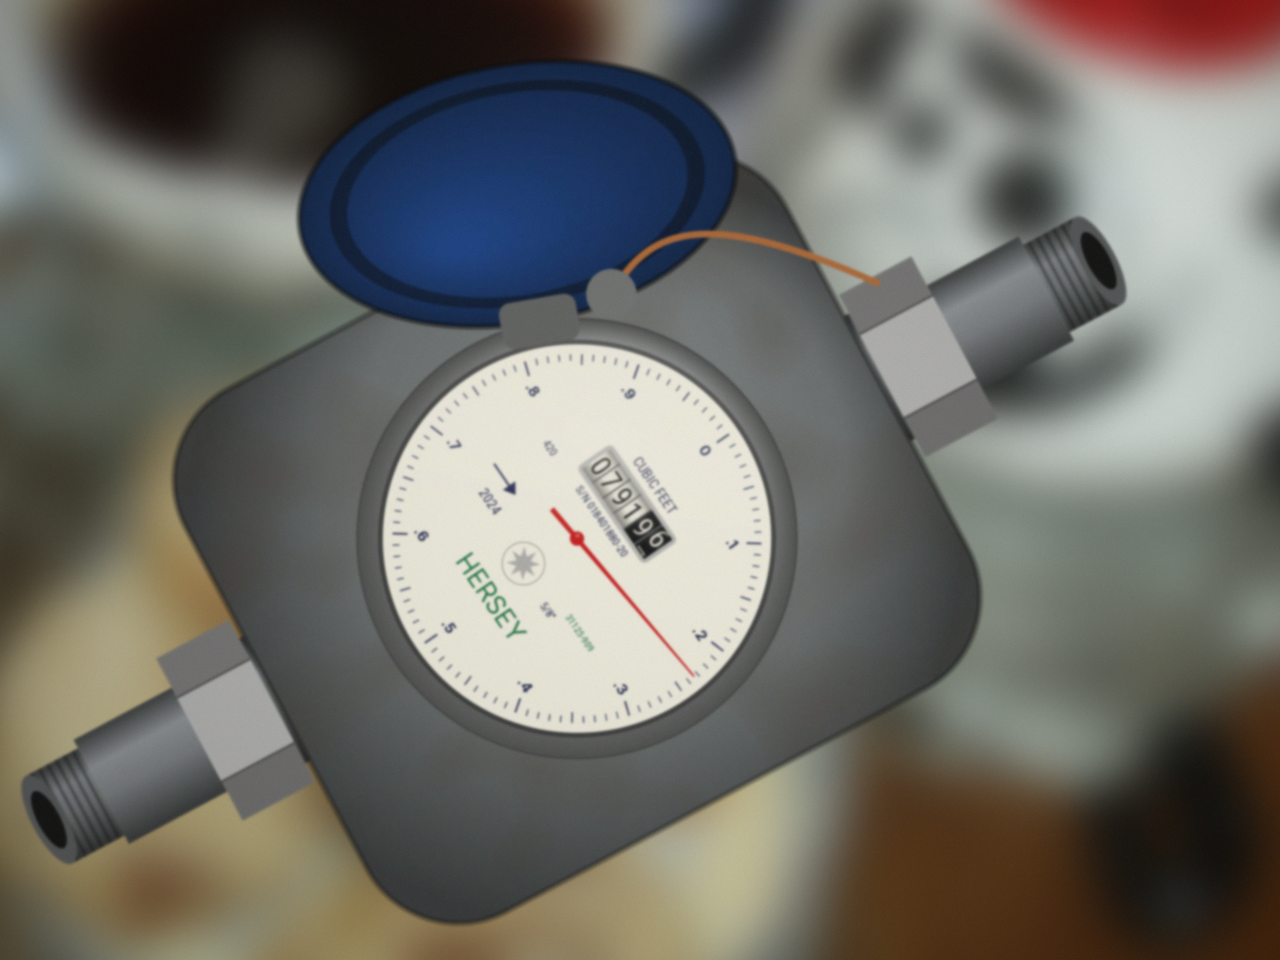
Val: 79196.23 ft³
